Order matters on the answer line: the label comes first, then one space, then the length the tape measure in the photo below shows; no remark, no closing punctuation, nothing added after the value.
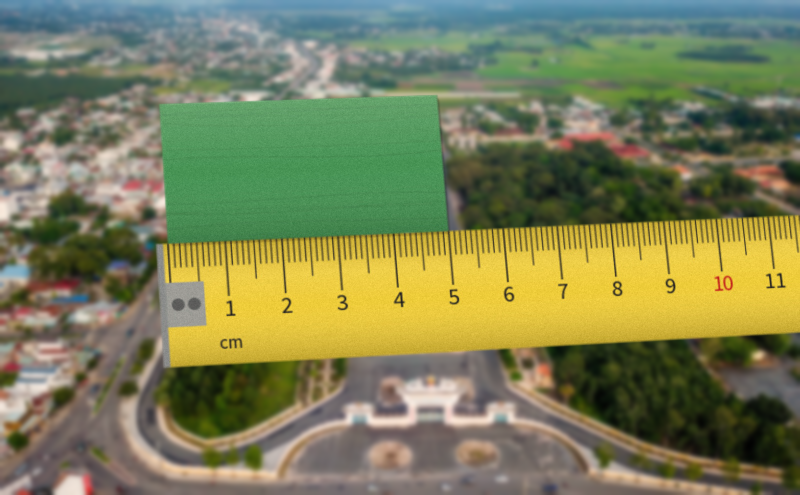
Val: 5 cm
